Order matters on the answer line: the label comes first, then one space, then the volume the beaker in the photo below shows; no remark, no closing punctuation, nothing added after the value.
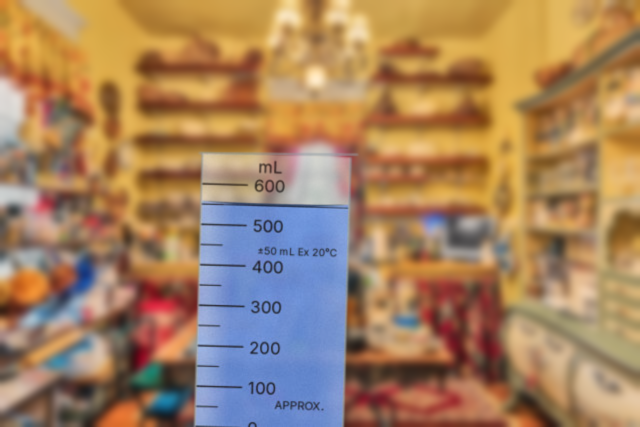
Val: 550 mL
